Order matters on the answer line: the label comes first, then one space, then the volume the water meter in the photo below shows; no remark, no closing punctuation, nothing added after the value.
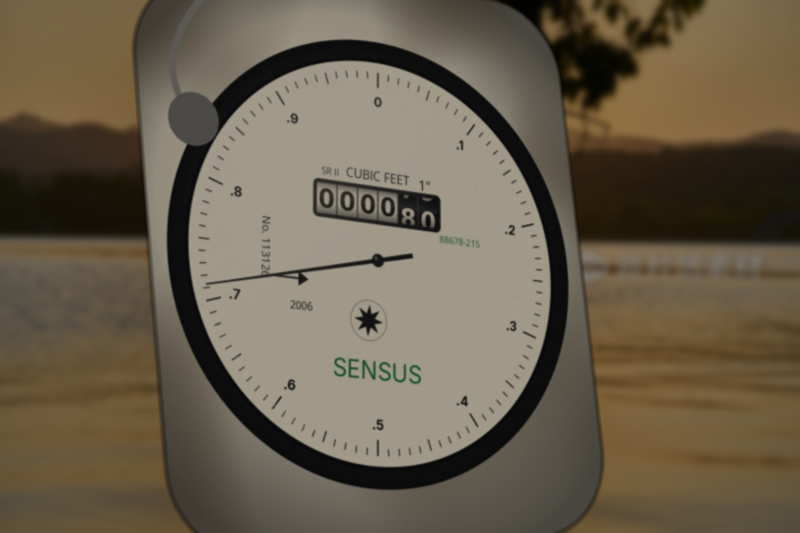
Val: 79.71 ft³
